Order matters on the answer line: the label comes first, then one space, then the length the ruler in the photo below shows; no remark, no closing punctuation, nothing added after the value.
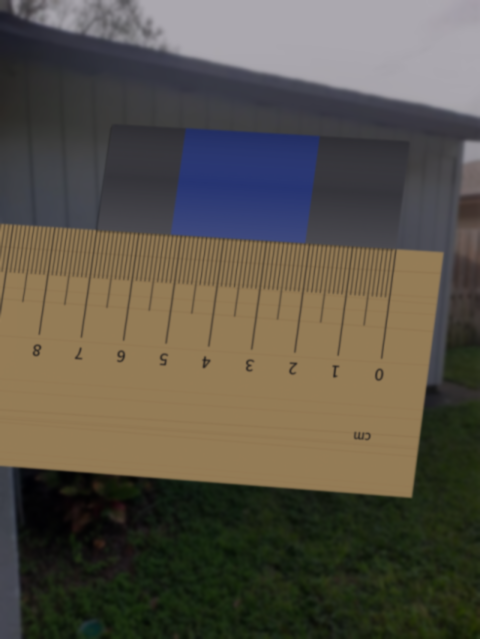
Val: 7 cm
